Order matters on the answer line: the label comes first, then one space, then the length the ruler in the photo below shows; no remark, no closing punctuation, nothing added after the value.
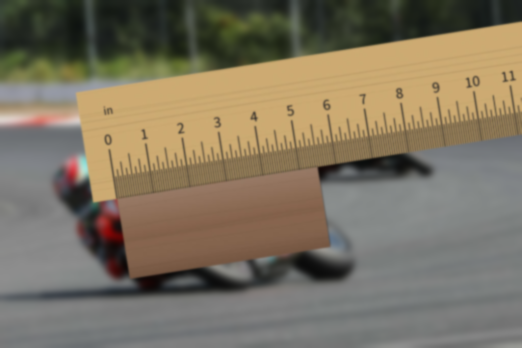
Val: 5.5 in
